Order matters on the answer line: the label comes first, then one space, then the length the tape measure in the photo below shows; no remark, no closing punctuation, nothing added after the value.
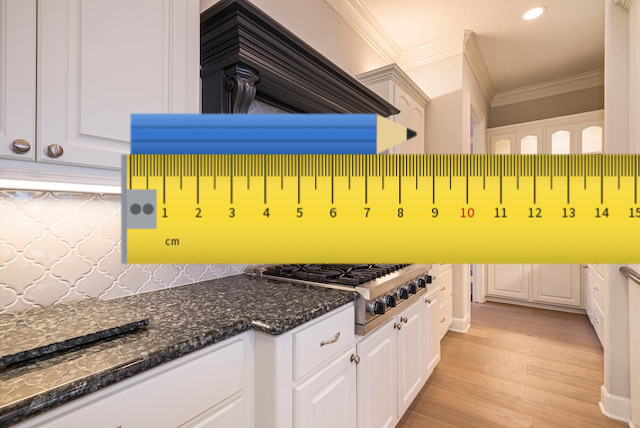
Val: 8.5 cm
